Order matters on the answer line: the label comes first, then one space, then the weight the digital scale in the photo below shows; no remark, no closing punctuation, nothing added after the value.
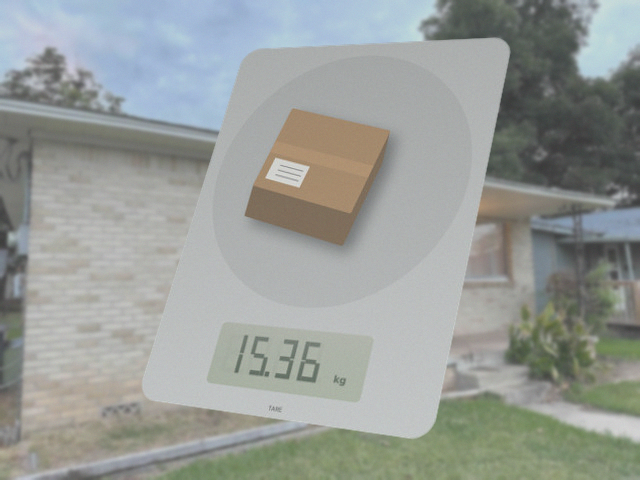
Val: 15.36 kg
